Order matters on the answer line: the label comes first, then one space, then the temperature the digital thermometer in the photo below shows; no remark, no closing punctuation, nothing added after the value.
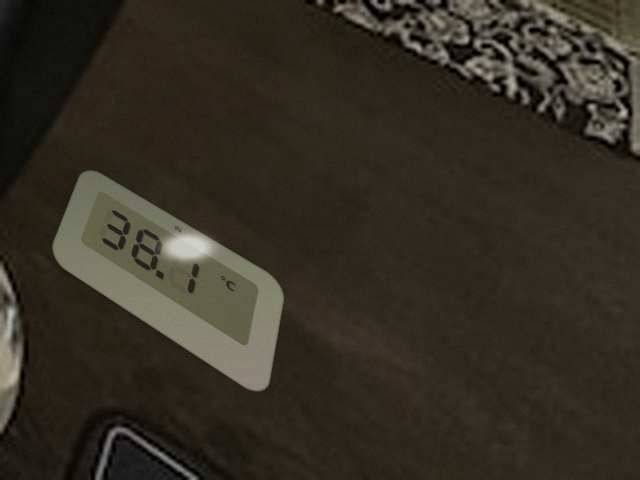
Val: 38.1 °C
